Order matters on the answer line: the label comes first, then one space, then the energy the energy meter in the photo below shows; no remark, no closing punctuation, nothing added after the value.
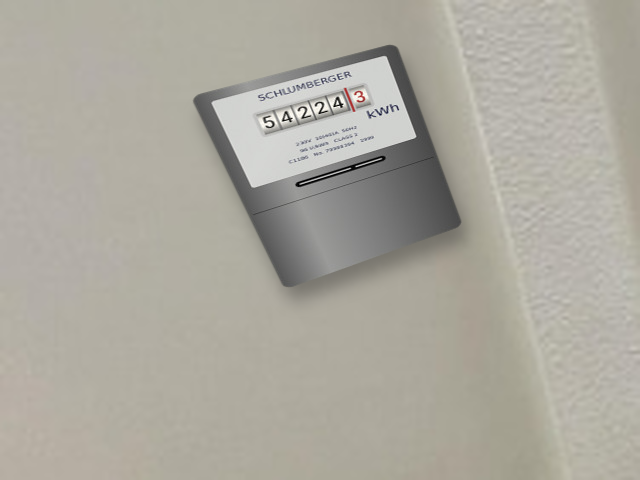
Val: 54224.3 kWh
